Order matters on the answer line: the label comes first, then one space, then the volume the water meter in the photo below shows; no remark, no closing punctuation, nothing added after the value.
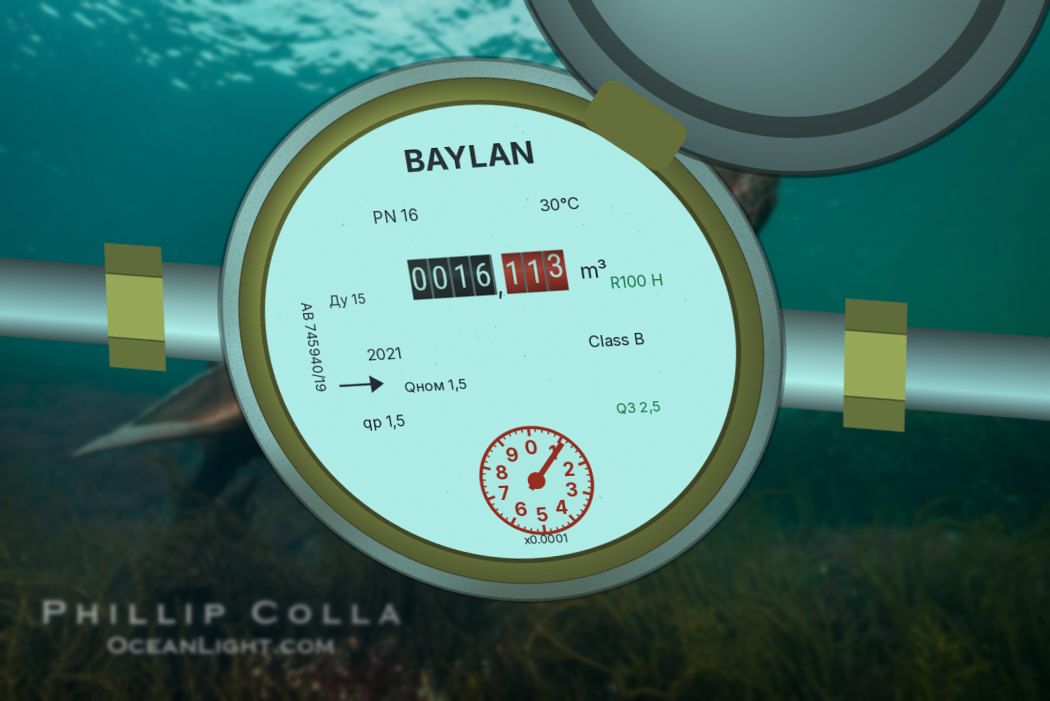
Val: 16.1131 m³
